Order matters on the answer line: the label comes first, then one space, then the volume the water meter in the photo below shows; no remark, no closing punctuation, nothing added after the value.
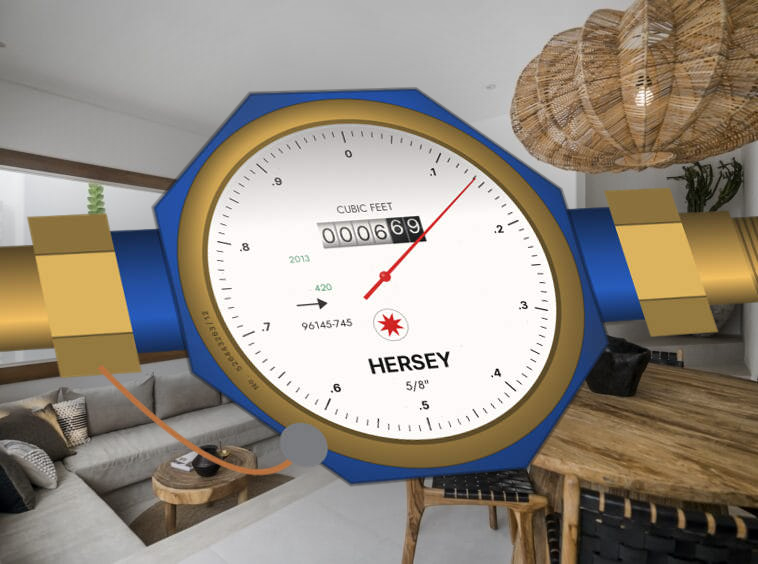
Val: 669.14 ft³
